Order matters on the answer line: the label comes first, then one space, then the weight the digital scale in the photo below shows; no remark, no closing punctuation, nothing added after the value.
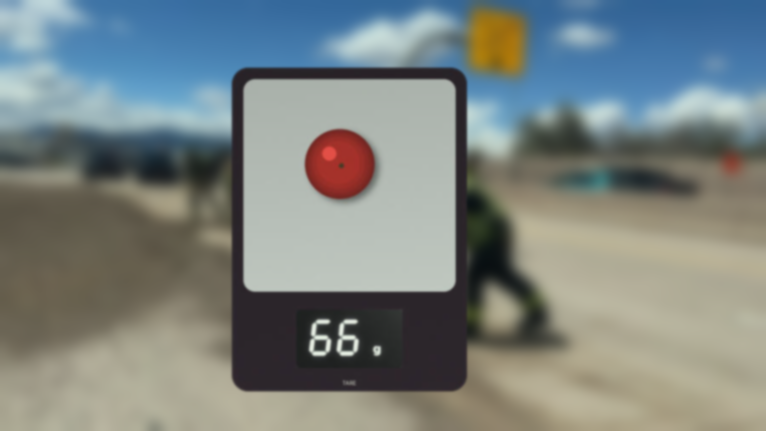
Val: 66 g
